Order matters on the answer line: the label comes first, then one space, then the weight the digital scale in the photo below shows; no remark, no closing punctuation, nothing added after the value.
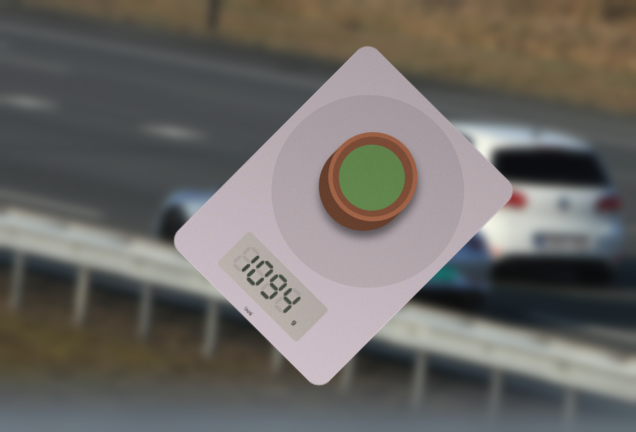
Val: 1094 g
